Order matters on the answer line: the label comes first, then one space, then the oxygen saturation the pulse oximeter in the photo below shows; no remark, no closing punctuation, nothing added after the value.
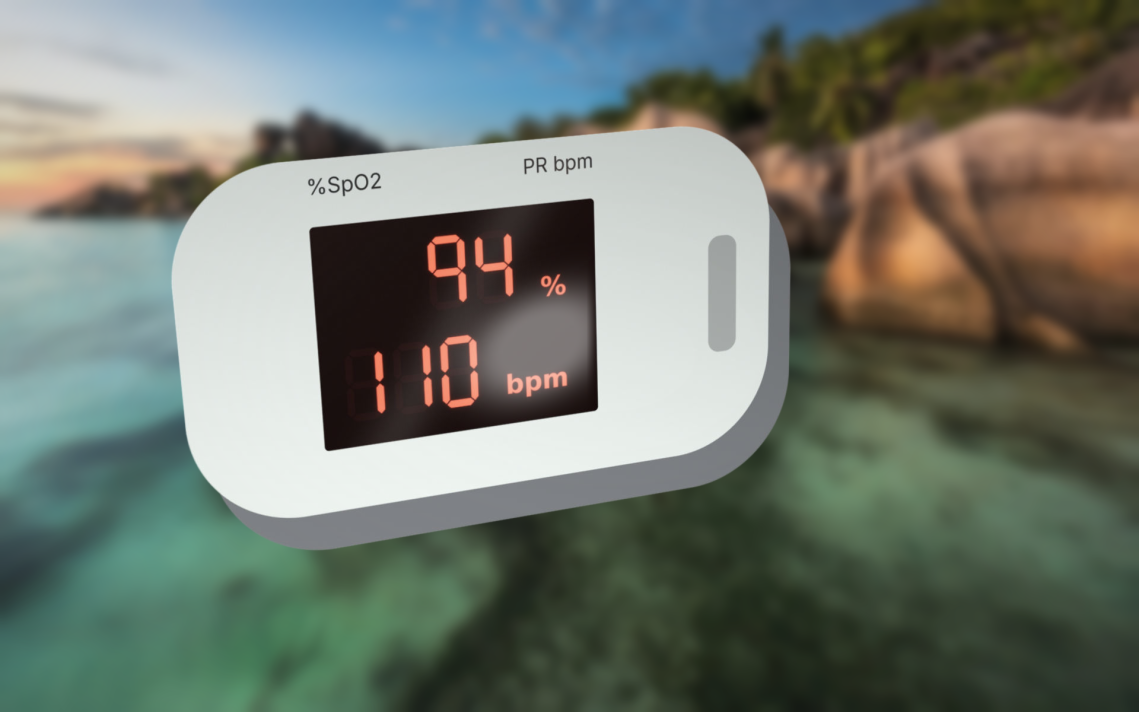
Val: 94 %
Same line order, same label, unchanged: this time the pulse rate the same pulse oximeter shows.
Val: 110 bpm
